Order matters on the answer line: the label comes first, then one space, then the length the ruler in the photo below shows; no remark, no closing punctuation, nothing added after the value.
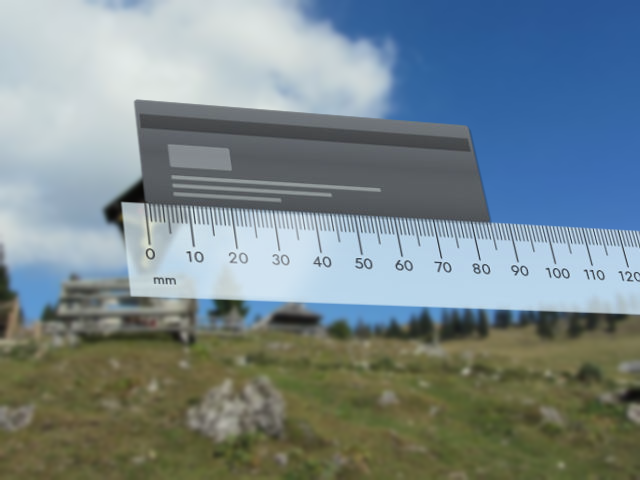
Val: 85 mm
